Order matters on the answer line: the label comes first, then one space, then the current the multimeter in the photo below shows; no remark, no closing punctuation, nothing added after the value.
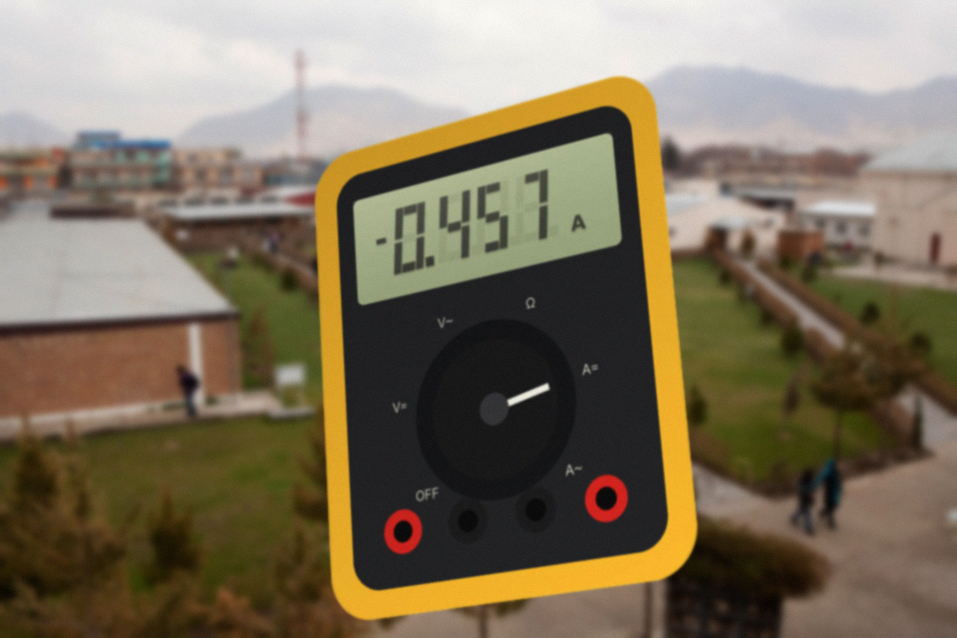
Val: -0.457 A
